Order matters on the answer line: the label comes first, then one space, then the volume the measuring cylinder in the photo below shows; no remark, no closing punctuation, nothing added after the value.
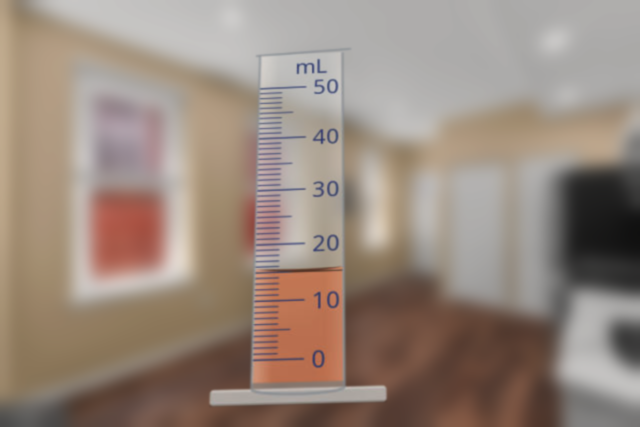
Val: 15 mL
